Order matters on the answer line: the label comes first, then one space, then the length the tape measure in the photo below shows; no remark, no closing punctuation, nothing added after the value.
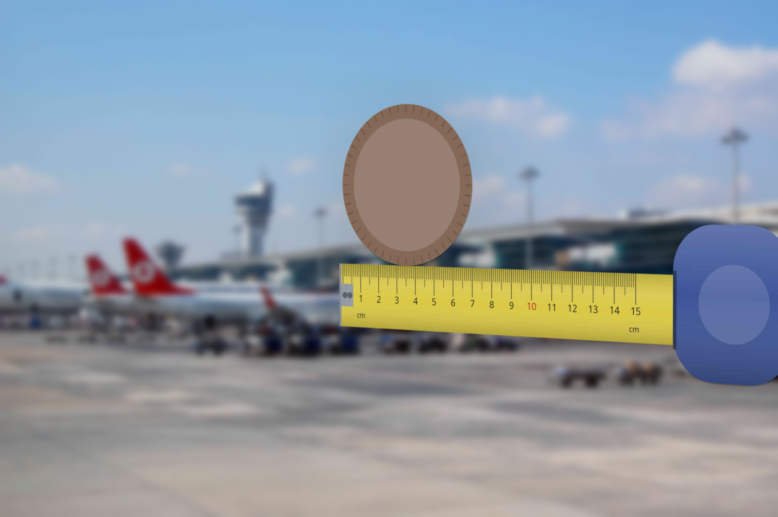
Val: 7 cm
